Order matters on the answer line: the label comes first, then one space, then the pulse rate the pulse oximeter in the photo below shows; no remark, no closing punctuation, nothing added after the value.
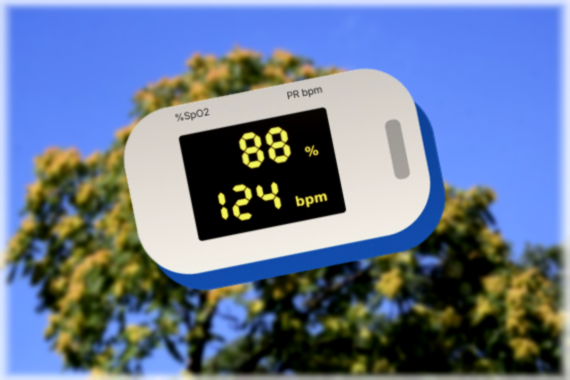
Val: 124 bpm
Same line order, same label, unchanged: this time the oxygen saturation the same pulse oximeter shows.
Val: 88 %
